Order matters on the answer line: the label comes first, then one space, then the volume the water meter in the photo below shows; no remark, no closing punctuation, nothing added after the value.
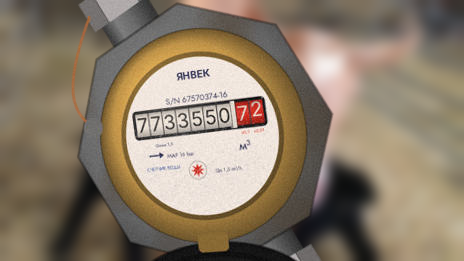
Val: 7733550.72 m³
